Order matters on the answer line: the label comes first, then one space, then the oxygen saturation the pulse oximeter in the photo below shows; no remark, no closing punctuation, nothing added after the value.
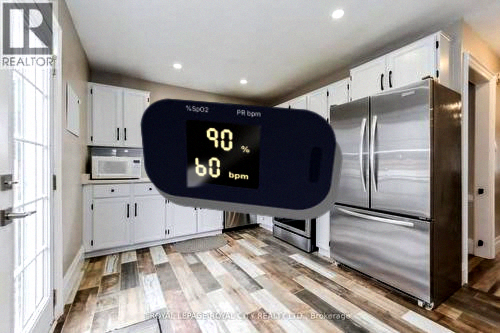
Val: 90 %
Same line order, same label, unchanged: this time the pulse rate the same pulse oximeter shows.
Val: 60 bpm
